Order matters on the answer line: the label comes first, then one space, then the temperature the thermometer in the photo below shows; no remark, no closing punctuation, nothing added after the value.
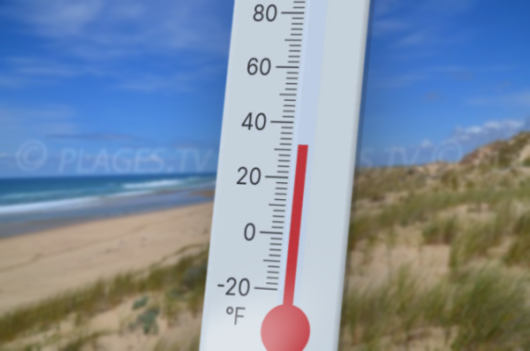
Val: 32 °F
